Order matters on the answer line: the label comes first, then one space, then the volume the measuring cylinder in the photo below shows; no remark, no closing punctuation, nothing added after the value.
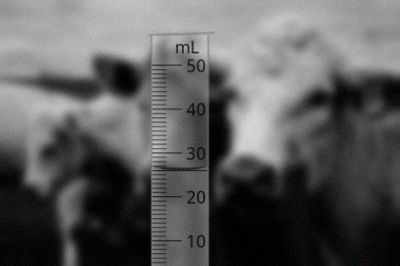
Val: 26 mL
